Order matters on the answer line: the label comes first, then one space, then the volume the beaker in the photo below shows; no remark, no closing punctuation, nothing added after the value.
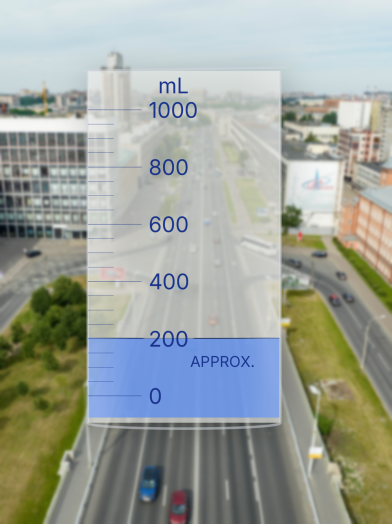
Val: 200 mL
